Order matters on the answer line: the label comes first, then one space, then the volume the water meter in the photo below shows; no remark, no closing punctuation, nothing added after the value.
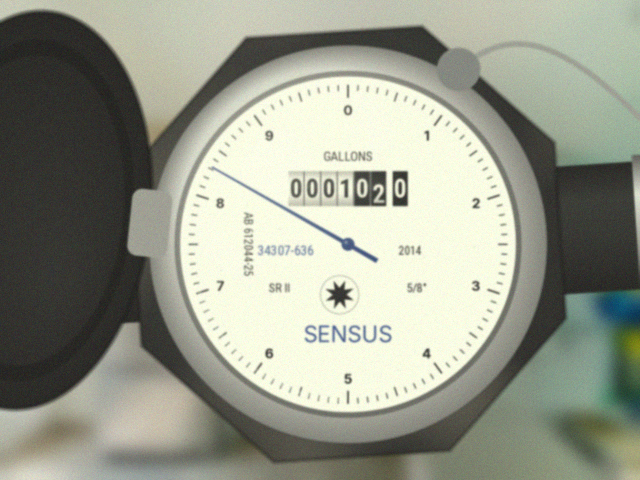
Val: 1018.3 gal
